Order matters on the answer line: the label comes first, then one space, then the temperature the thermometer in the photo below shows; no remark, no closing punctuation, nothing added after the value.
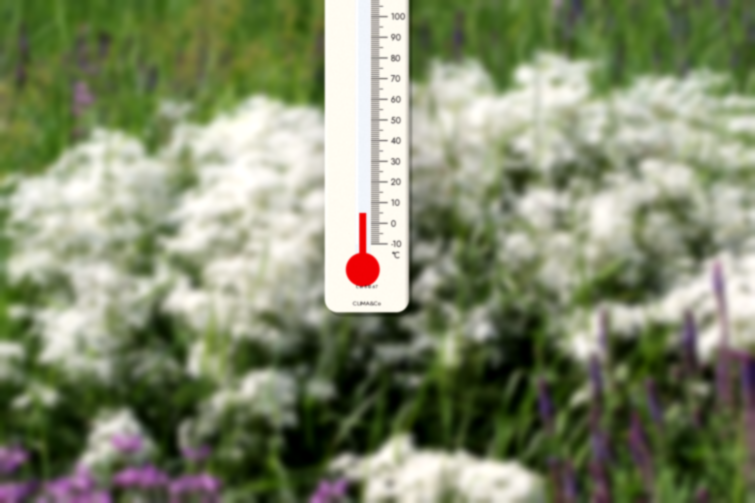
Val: 5 °C
